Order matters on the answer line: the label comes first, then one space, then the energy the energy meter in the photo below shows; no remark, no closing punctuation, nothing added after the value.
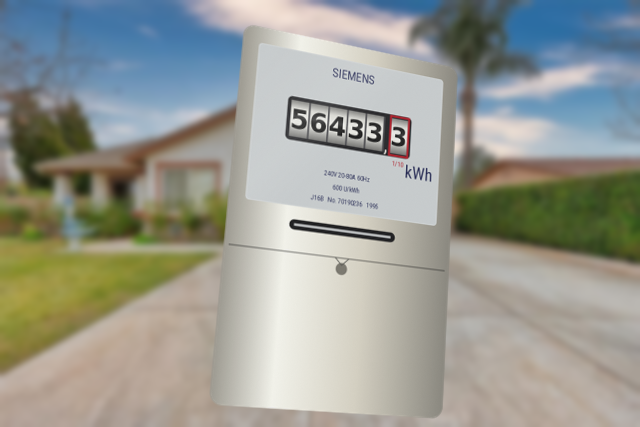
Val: 56433.3 kWh
